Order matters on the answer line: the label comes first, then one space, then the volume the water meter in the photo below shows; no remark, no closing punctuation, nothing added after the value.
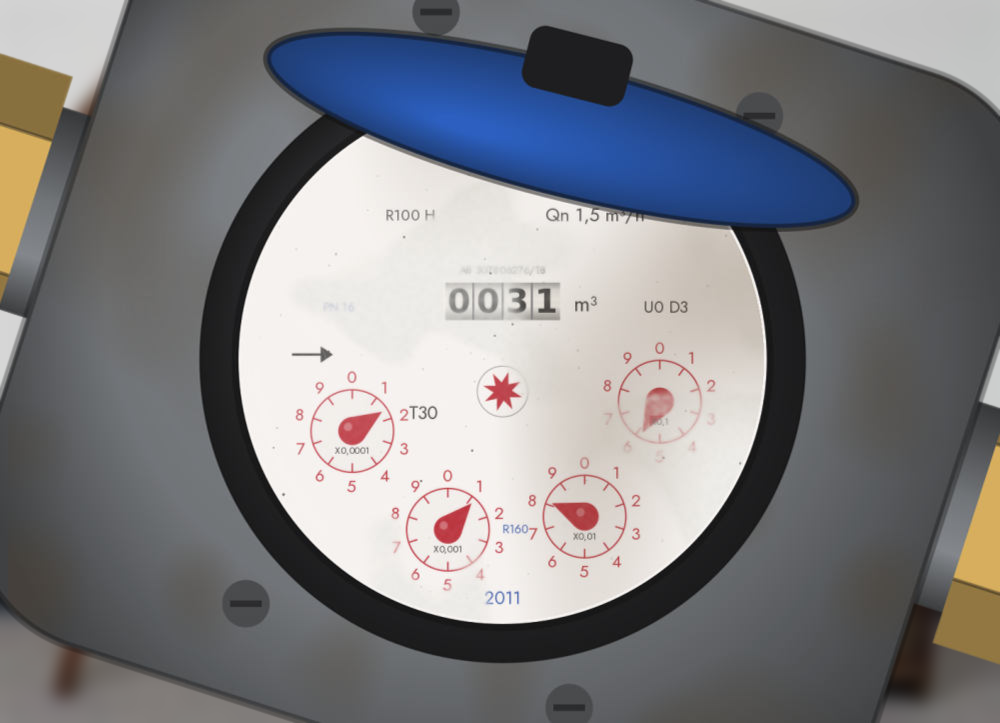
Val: 31.5811 m³
